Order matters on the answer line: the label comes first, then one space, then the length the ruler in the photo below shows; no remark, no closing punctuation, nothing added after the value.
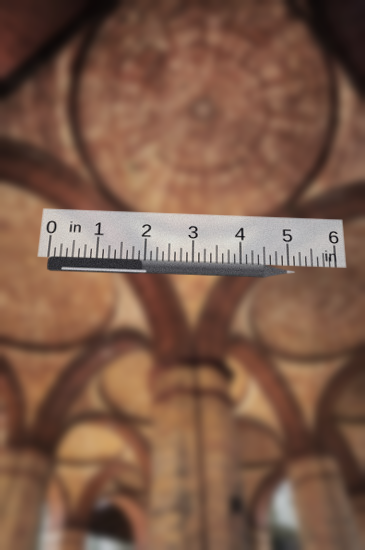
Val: 5.125 in
